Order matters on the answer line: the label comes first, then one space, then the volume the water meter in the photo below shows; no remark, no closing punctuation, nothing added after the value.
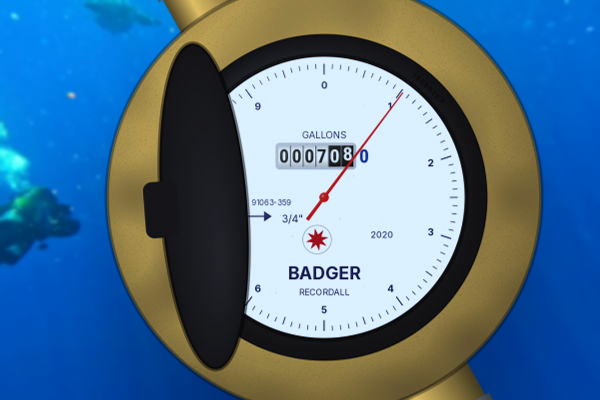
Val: 7081.0 gal
